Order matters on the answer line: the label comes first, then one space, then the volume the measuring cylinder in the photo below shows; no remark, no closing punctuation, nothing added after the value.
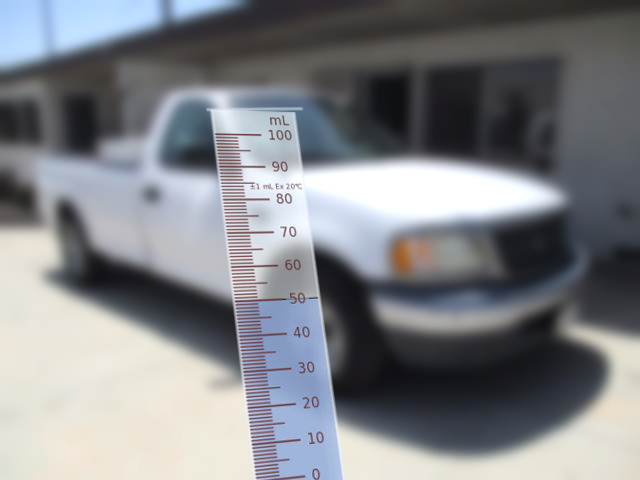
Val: 50 mL
